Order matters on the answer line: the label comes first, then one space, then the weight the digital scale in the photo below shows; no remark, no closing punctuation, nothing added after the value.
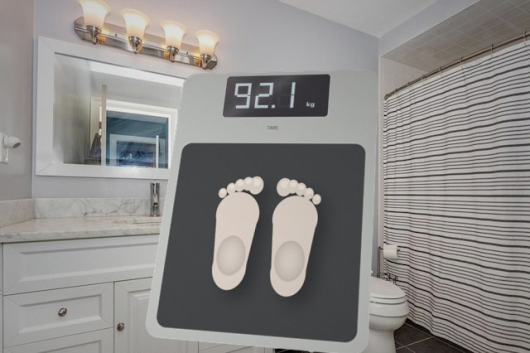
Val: 92.1 kg
